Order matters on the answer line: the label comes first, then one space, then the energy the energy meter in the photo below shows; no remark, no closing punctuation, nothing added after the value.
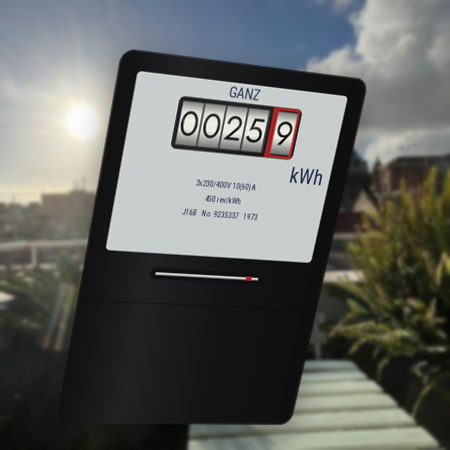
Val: 25.9 kWh
